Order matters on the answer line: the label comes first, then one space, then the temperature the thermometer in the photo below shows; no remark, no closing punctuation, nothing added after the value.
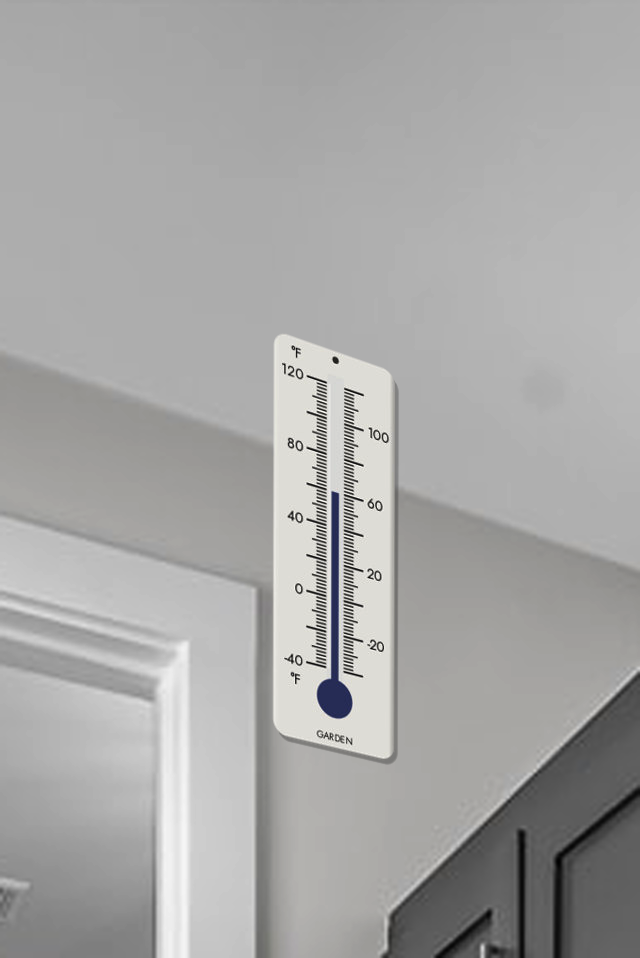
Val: 60 °F
